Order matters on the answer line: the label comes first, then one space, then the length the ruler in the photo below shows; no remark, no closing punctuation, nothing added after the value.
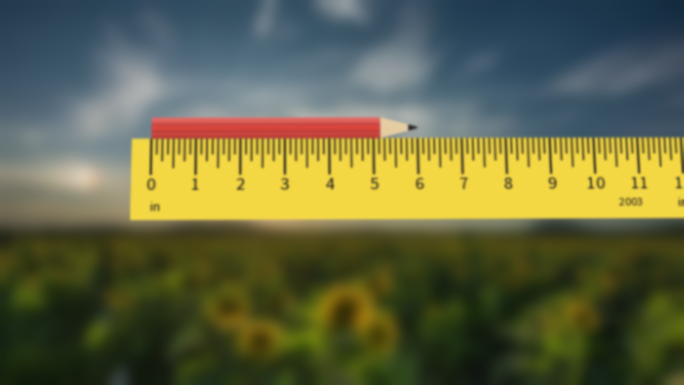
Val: 6 in
